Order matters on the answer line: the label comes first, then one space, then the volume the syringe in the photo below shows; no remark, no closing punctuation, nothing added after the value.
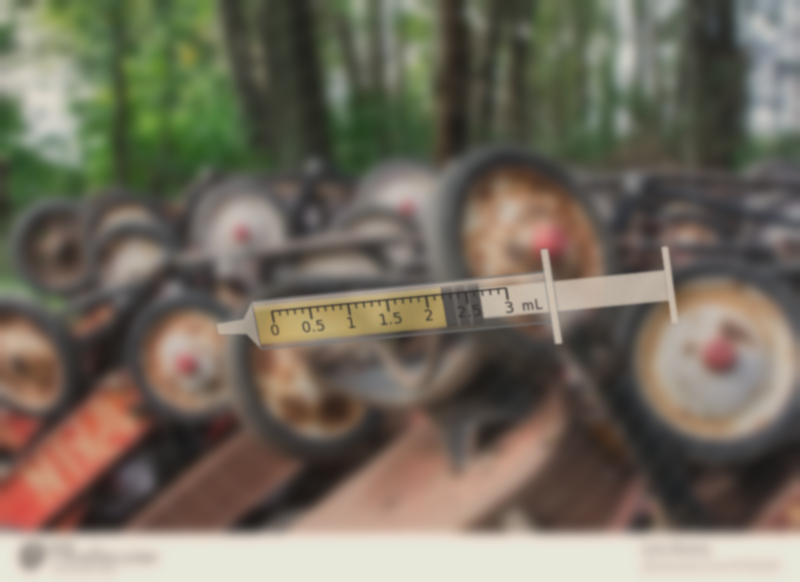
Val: 2.2 mL
